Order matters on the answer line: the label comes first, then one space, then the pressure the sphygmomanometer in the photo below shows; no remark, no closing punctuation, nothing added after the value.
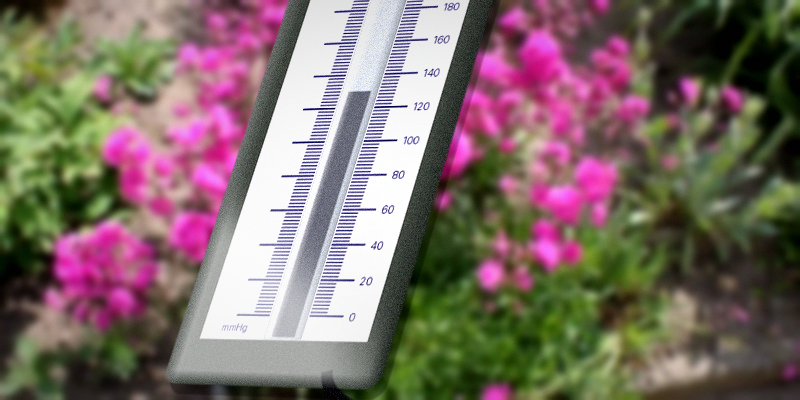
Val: 130 mmHg
